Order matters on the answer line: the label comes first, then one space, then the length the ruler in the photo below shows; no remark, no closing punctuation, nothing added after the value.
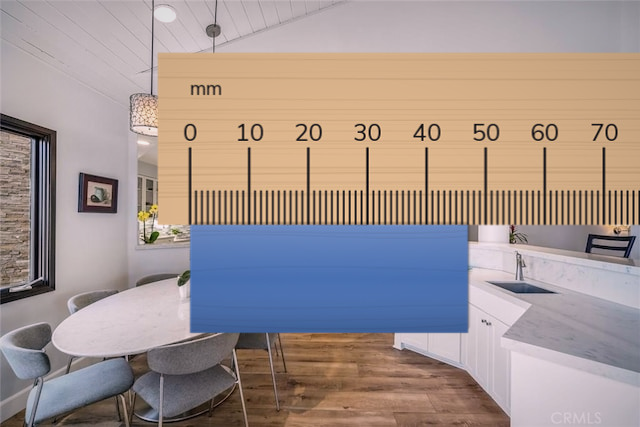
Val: 47 mm
